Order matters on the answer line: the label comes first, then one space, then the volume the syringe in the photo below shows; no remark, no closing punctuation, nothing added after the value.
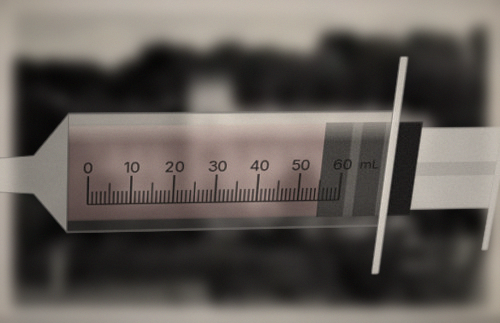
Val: 55 mL
